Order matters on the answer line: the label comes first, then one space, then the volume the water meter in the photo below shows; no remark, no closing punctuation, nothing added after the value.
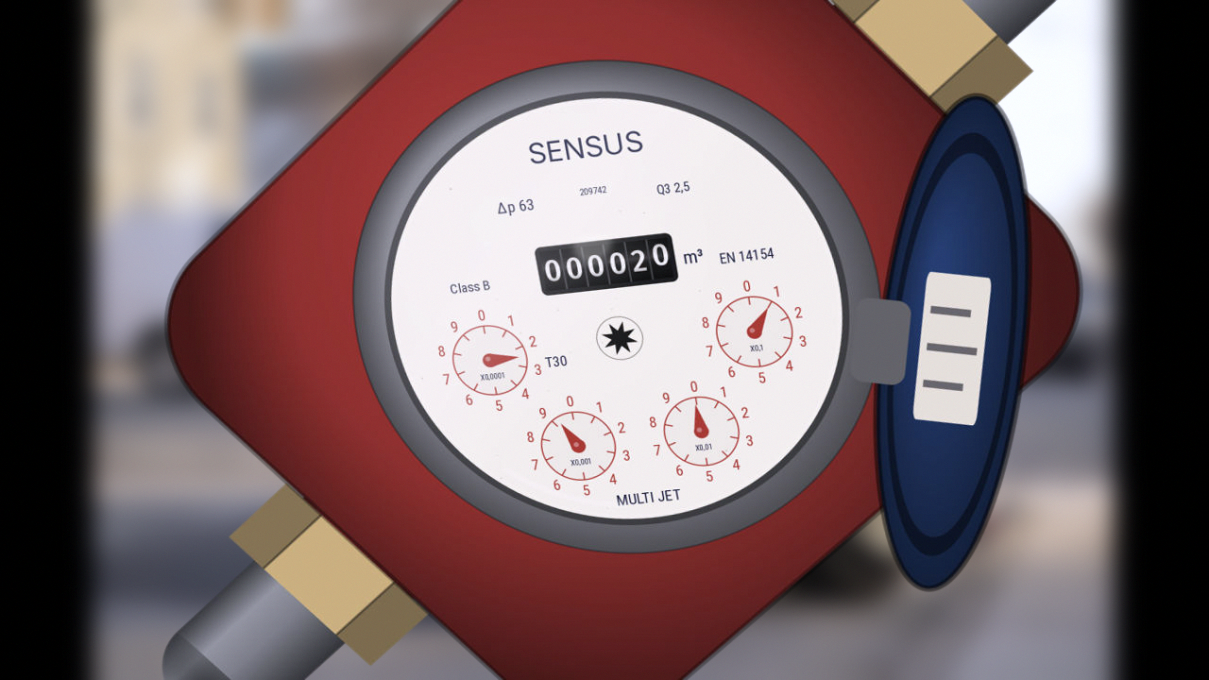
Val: 20.0992 m³
